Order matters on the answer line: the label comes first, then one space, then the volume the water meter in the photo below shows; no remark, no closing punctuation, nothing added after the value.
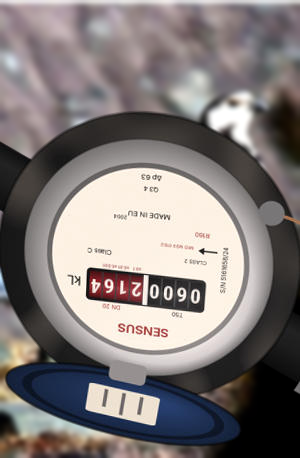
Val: 600.2164 kL
